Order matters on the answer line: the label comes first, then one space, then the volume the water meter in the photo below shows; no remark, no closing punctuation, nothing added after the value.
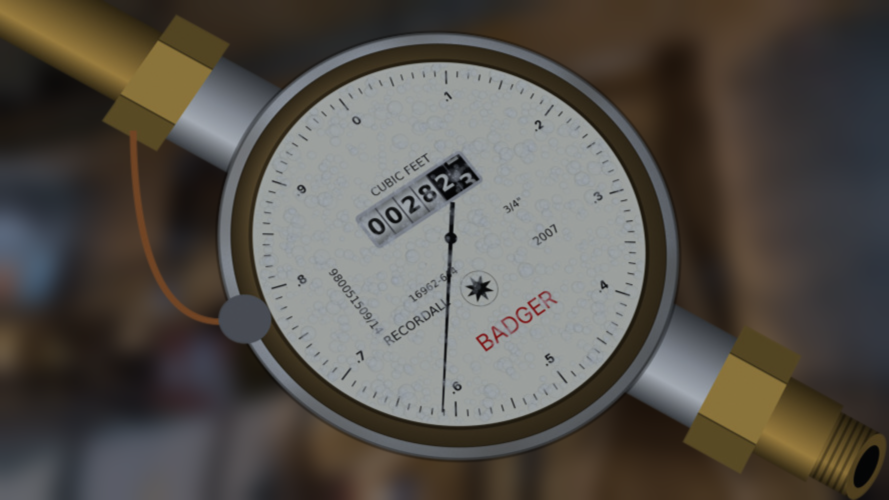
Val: 2822.61 ft³
